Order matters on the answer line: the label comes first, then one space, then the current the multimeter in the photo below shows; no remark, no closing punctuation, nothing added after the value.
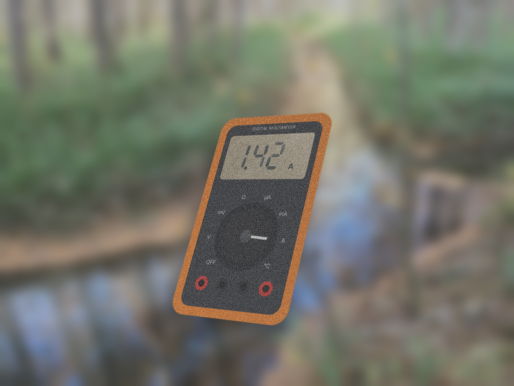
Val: 1.42 A
